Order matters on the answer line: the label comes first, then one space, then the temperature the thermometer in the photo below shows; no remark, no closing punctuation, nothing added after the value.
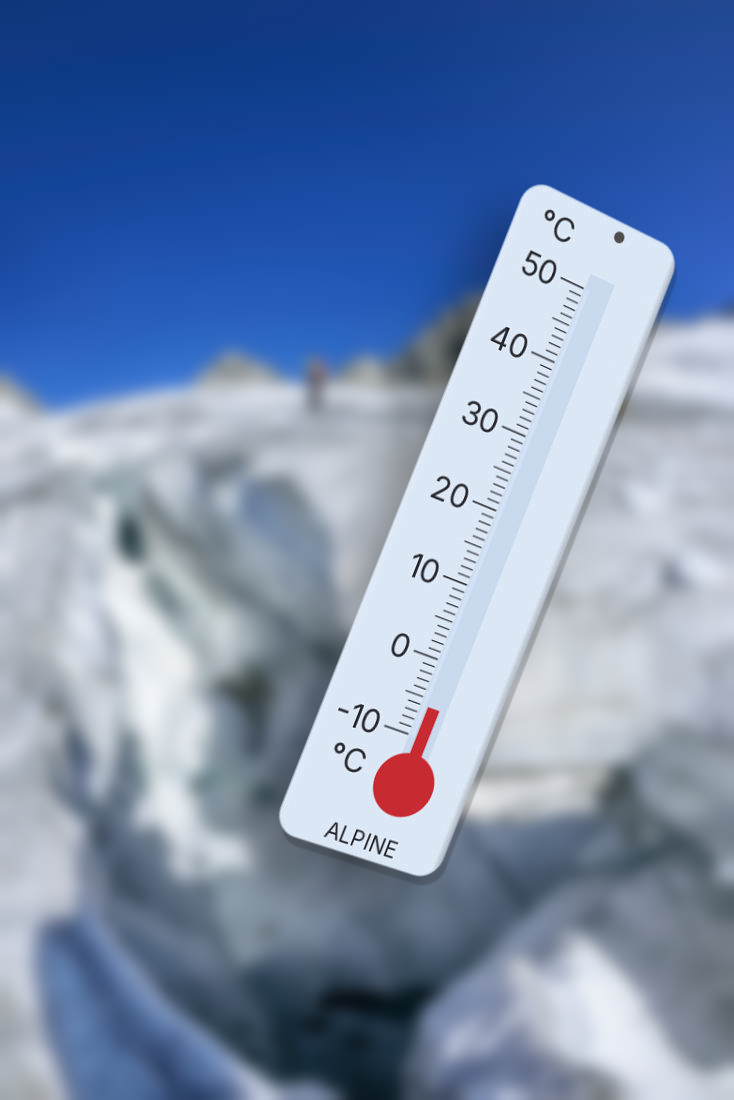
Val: -6 °C
